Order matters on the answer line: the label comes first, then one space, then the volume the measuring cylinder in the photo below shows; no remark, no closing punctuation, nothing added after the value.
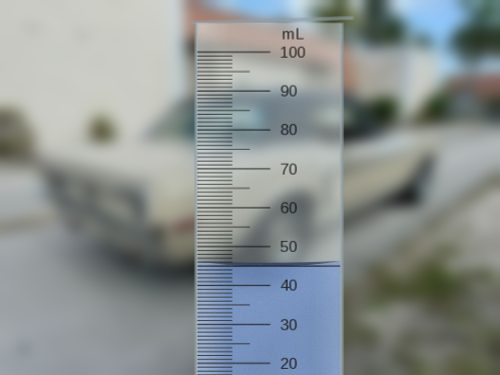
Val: 45 mL
